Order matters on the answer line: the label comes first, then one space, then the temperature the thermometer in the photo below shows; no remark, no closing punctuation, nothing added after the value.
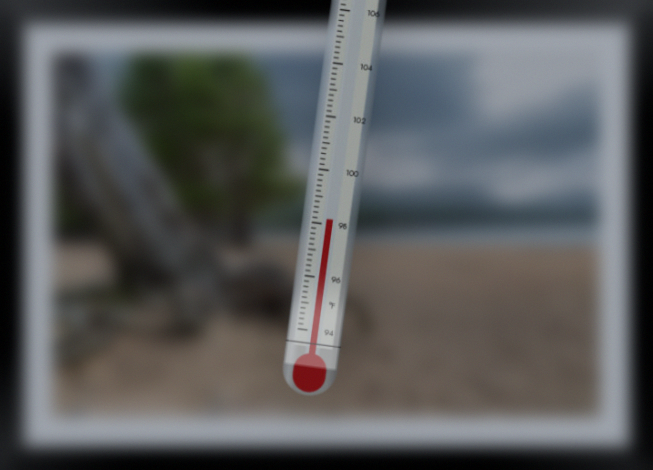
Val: 98.2 °F
